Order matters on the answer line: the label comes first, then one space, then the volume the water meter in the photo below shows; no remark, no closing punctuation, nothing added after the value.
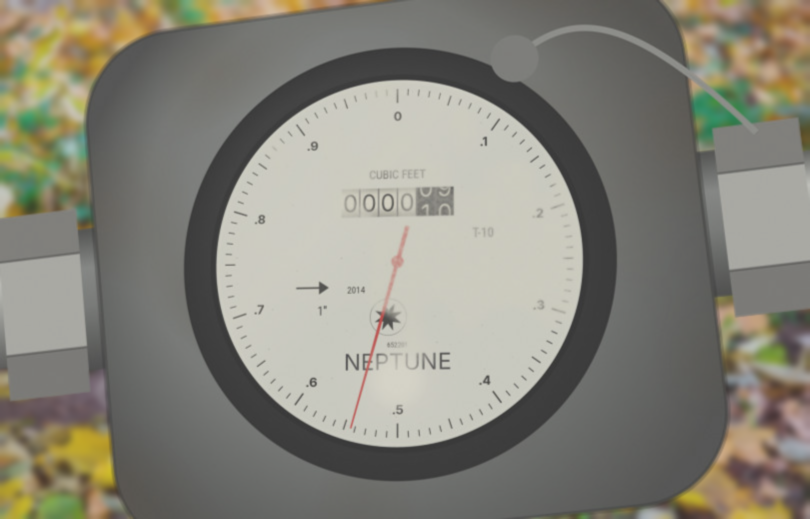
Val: 9.54 ft³
